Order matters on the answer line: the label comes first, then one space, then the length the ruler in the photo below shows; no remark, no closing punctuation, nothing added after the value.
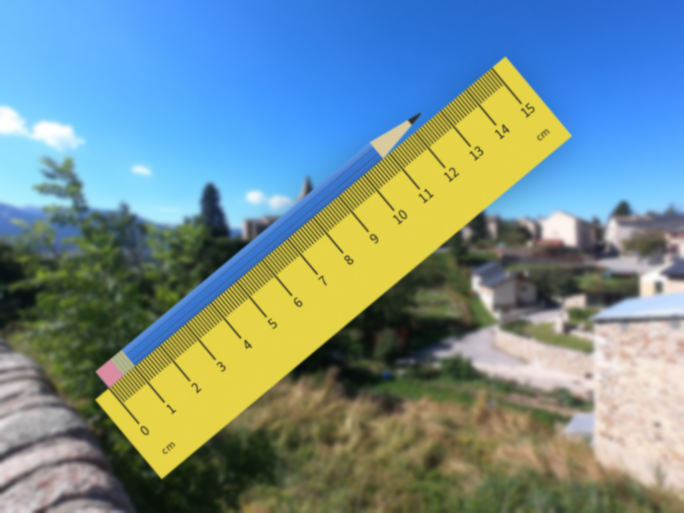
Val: 12.5 cm
